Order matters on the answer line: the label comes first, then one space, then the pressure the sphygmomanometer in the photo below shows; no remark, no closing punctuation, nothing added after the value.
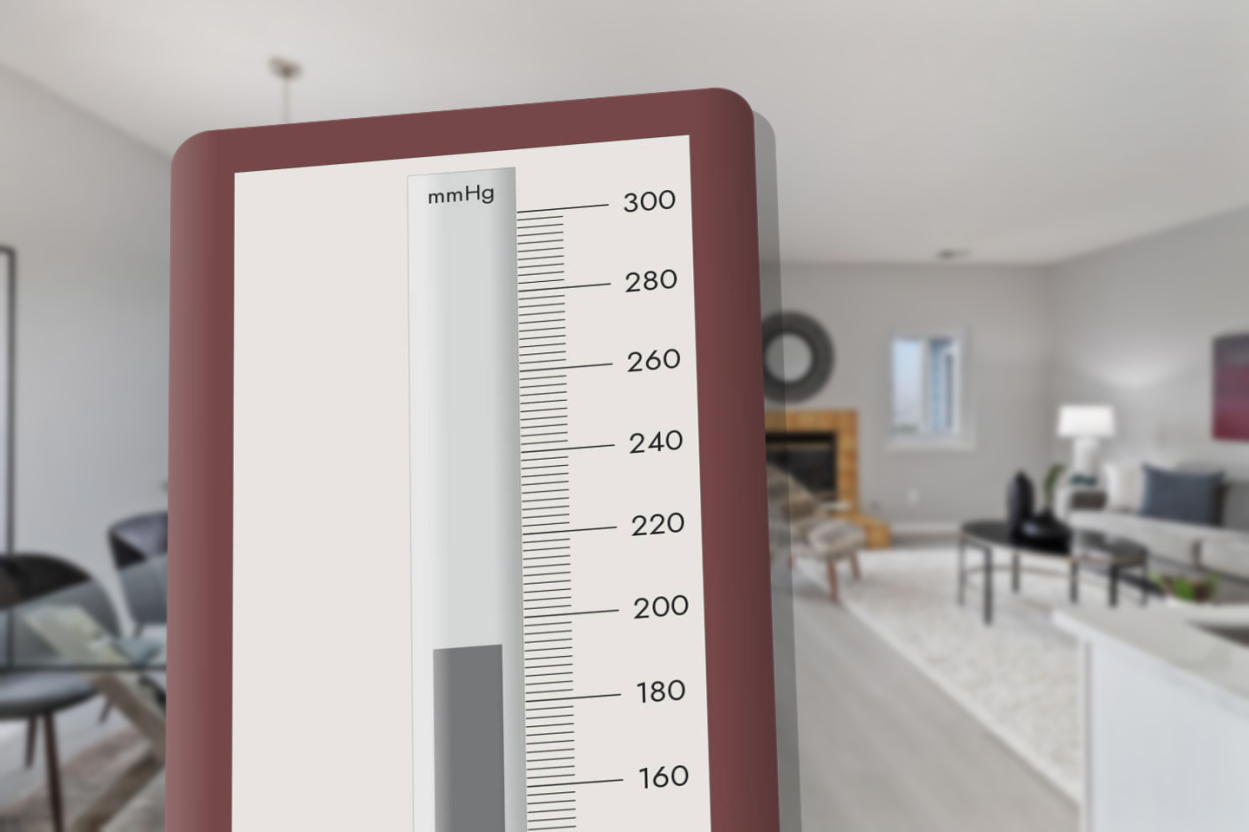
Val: 194 mmHg
